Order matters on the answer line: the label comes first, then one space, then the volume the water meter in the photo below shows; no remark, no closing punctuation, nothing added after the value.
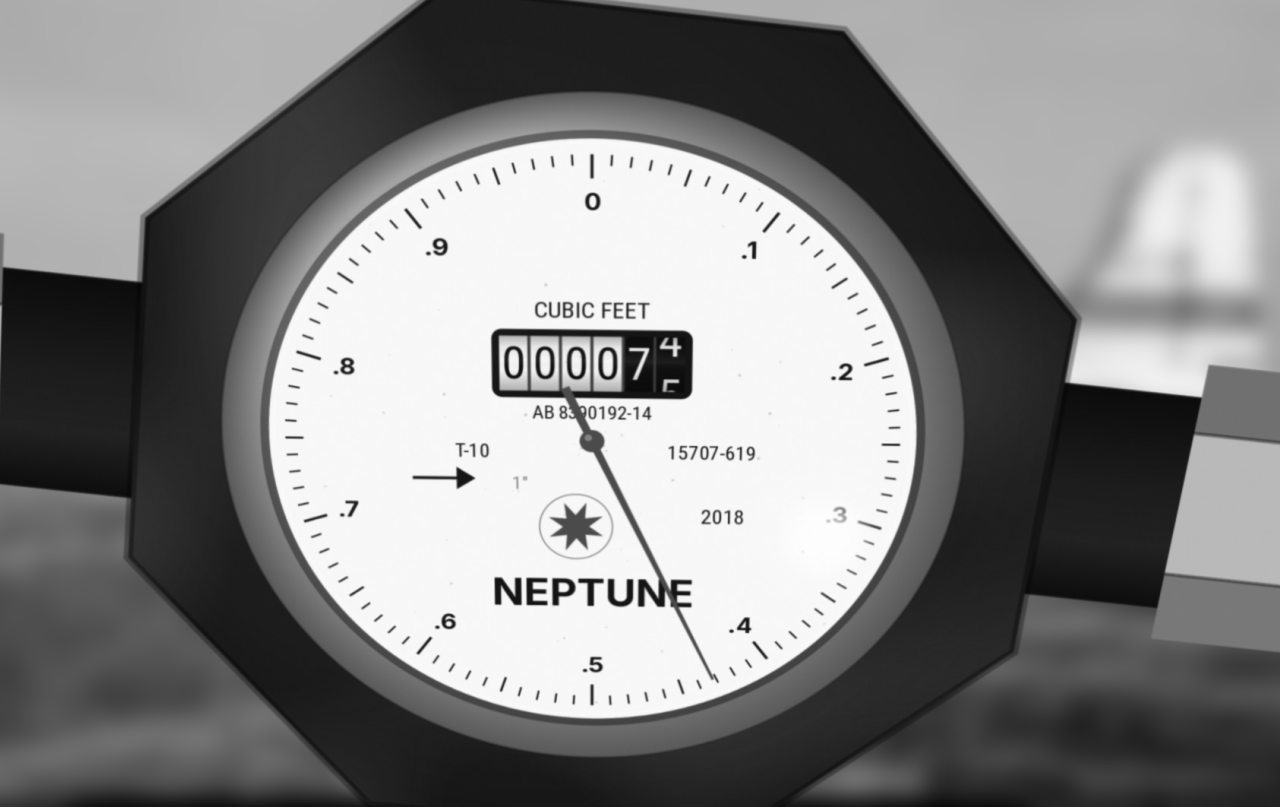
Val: 74.43 ft³
